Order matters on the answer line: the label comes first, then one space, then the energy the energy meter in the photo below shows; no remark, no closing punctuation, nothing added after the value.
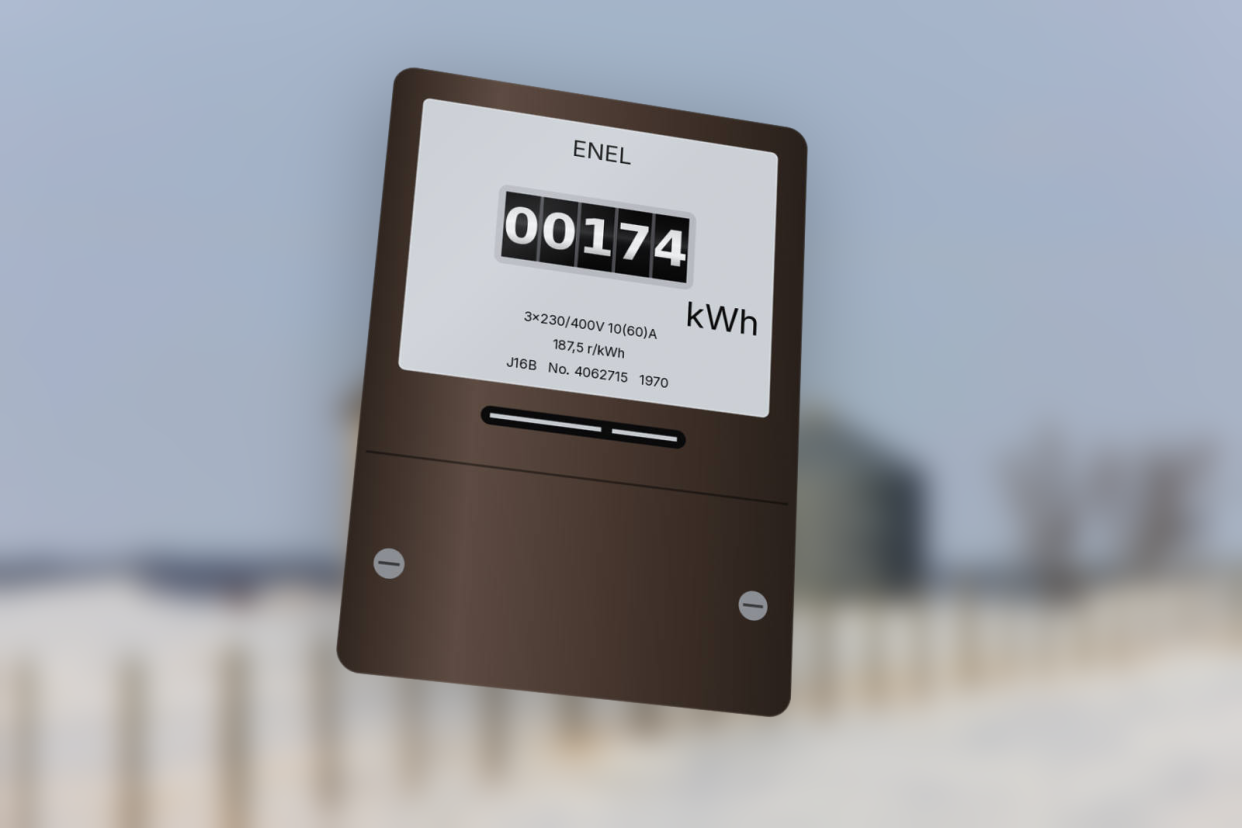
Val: 174 kWh
